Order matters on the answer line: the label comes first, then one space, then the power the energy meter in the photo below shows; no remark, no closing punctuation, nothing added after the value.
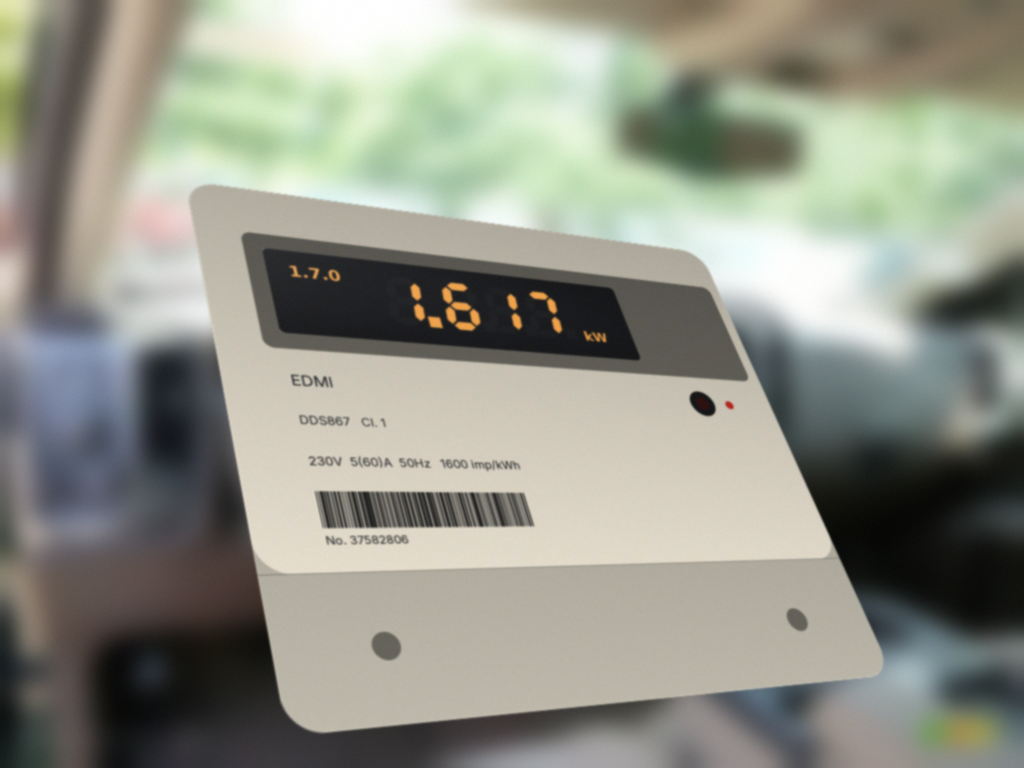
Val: 1.617 kW
